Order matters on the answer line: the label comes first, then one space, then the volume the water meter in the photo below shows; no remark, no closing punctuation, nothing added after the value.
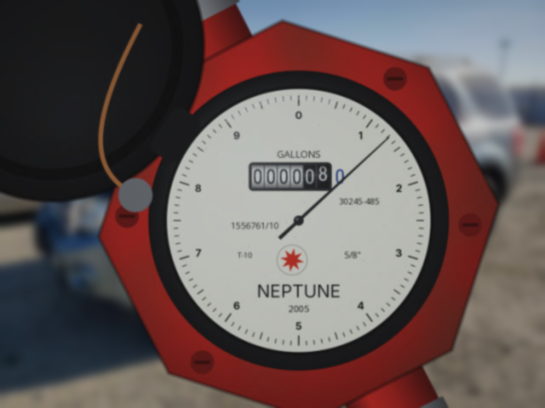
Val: 81.3 gal
